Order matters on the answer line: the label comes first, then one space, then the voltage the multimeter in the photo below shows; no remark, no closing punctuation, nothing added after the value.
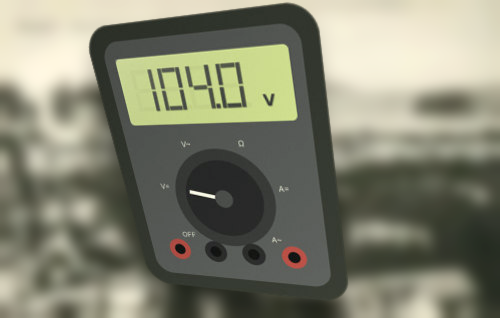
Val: 104.0 V
